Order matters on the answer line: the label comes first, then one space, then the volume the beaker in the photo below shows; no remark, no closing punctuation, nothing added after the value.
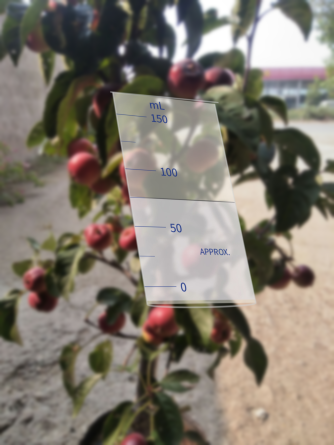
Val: 75 mL
